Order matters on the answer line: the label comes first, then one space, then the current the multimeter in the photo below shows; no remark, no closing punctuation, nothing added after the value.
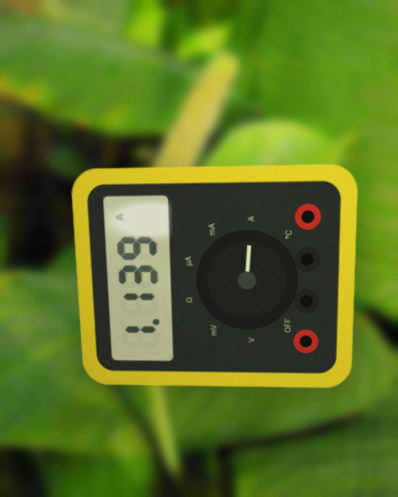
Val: 1.139 A
